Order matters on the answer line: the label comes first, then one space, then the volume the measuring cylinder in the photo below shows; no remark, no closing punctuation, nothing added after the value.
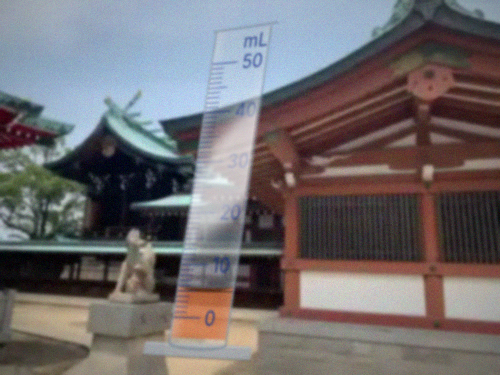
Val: 5 mL
